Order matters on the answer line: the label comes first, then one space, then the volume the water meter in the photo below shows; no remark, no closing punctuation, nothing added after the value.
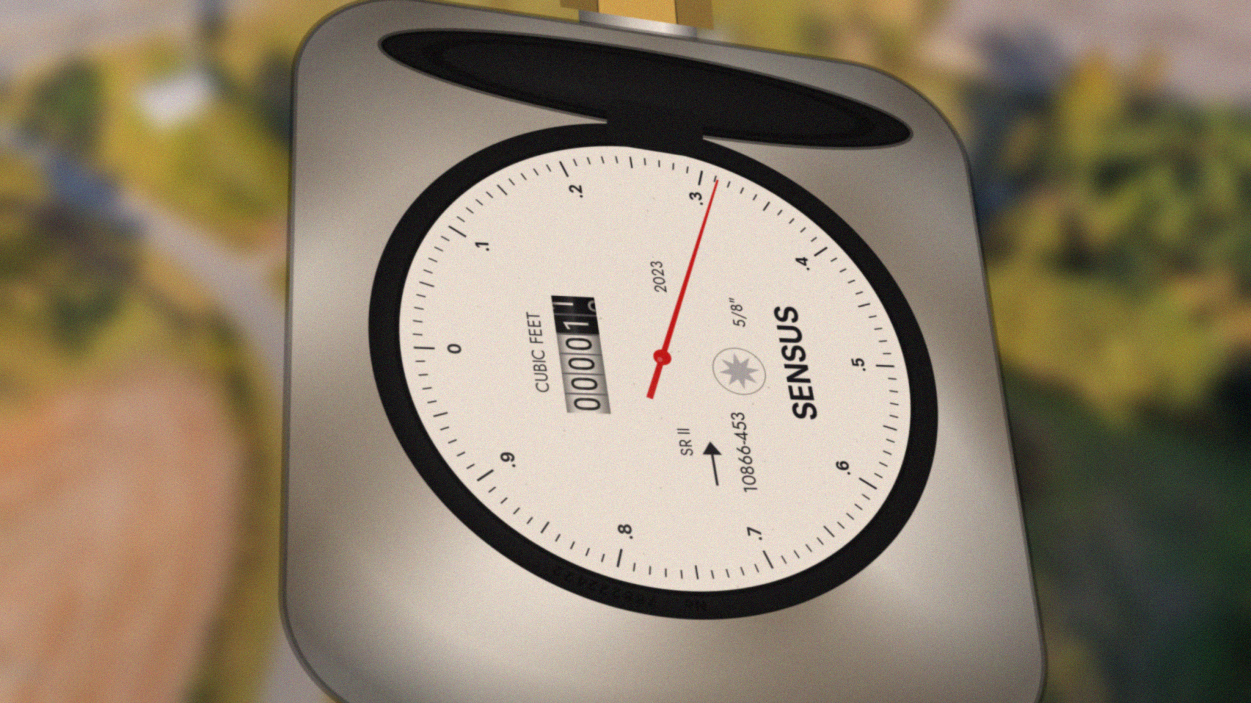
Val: 11.31 ft³
